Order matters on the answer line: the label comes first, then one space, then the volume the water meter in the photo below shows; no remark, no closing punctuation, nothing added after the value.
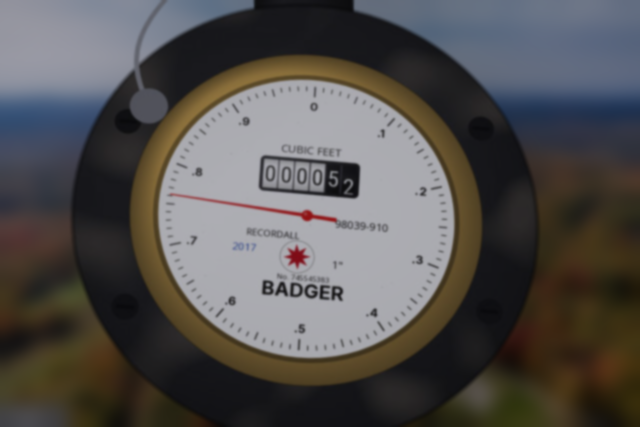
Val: 51.76 ft³
